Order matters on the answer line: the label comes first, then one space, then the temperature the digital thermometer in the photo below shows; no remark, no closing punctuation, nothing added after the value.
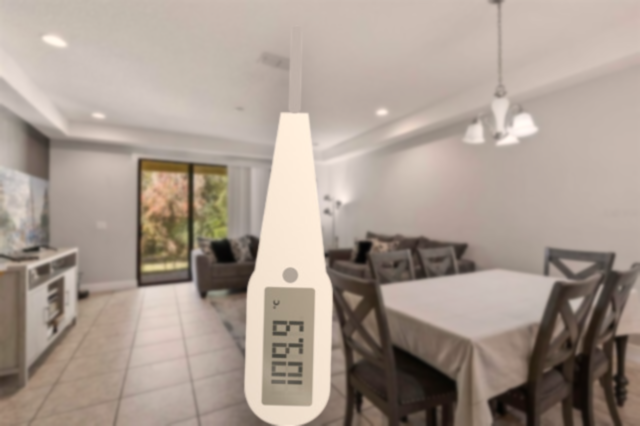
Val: 109.9 °C
